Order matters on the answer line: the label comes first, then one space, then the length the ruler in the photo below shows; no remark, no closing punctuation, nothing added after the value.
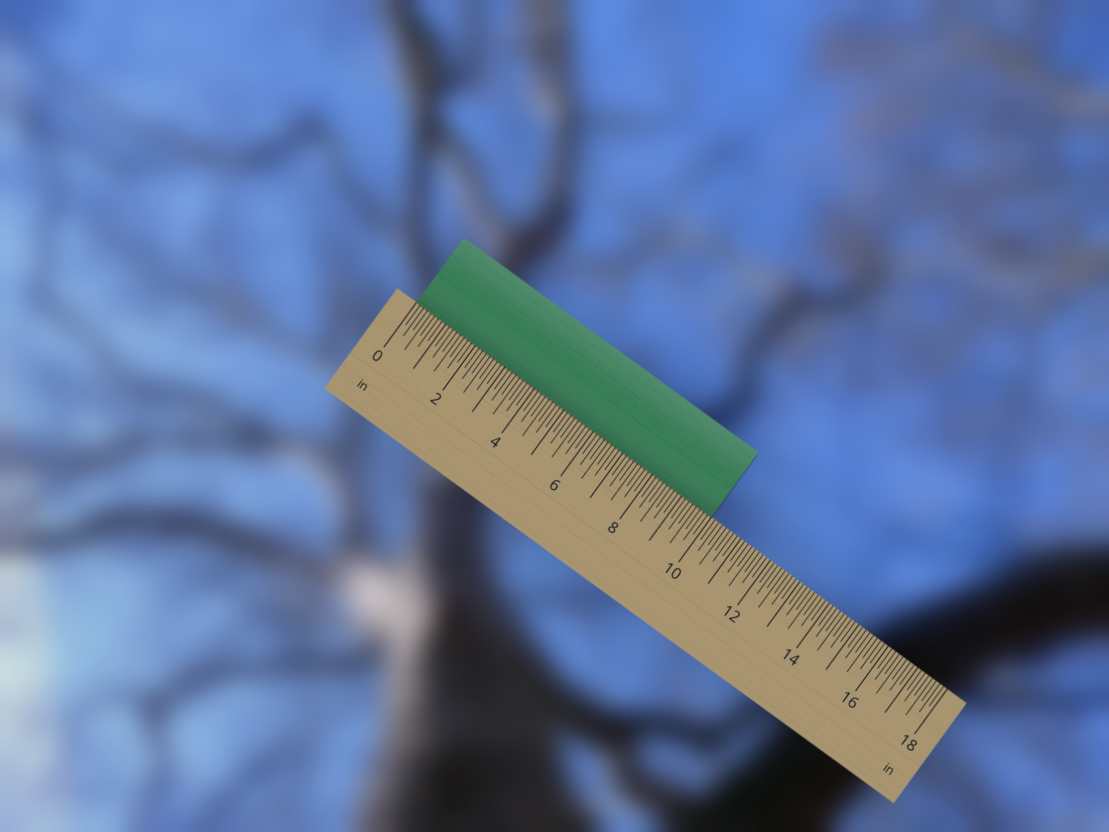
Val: 10 in
